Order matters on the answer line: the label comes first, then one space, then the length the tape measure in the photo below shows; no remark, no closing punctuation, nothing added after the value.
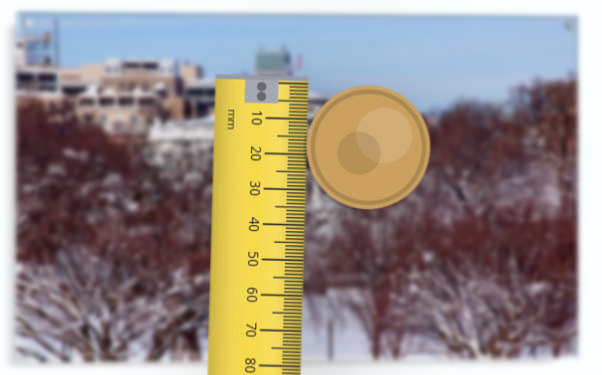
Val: 35 mm
